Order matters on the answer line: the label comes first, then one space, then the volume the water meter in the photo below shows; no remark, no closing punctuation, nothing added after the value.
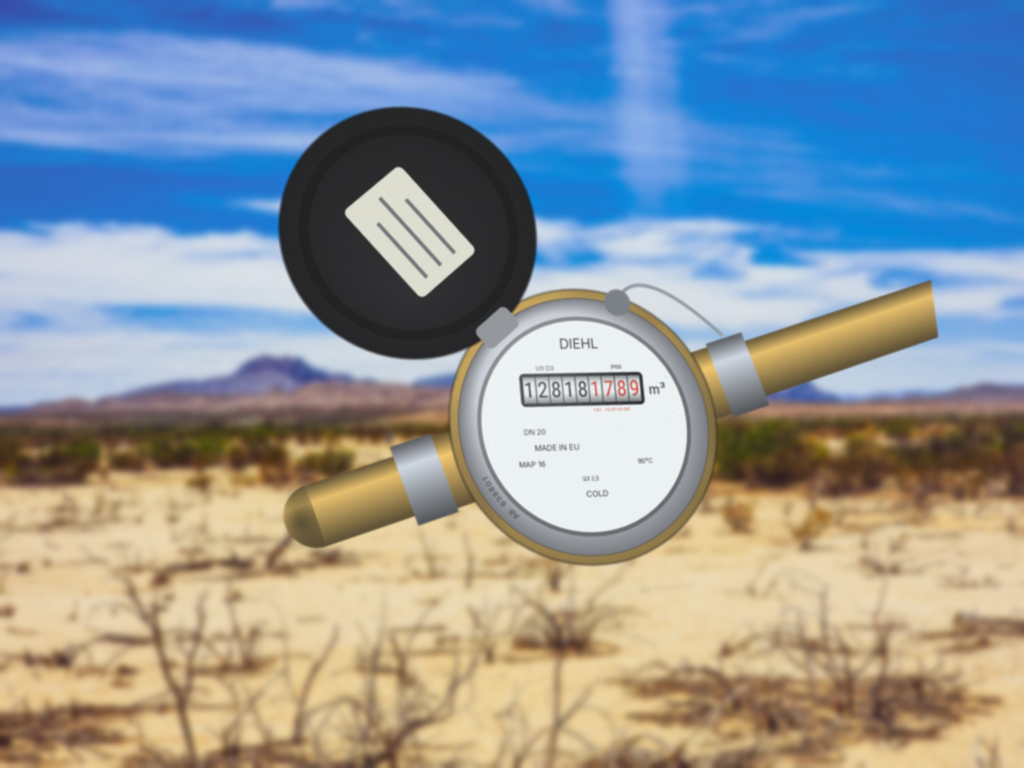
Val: 12818.1789 m³
